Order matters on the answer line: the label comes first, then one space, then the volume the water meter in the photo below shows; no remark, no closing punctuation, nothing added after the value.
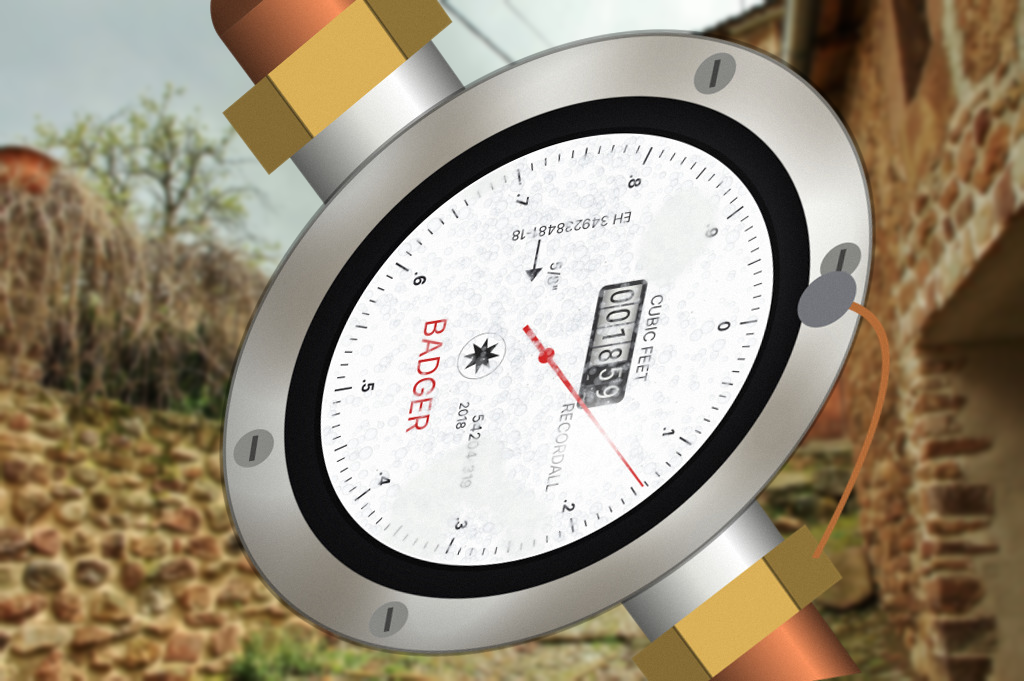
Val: 1859.14 ft³
